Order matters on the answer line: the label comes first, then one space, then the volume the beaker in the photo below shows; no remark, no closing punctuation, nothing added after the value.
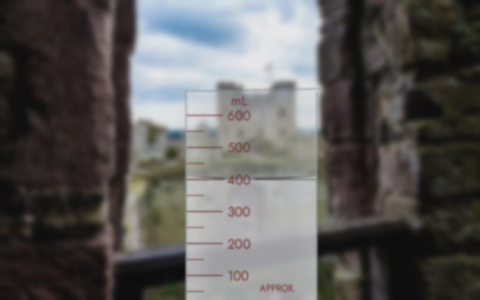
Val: 400 mL
